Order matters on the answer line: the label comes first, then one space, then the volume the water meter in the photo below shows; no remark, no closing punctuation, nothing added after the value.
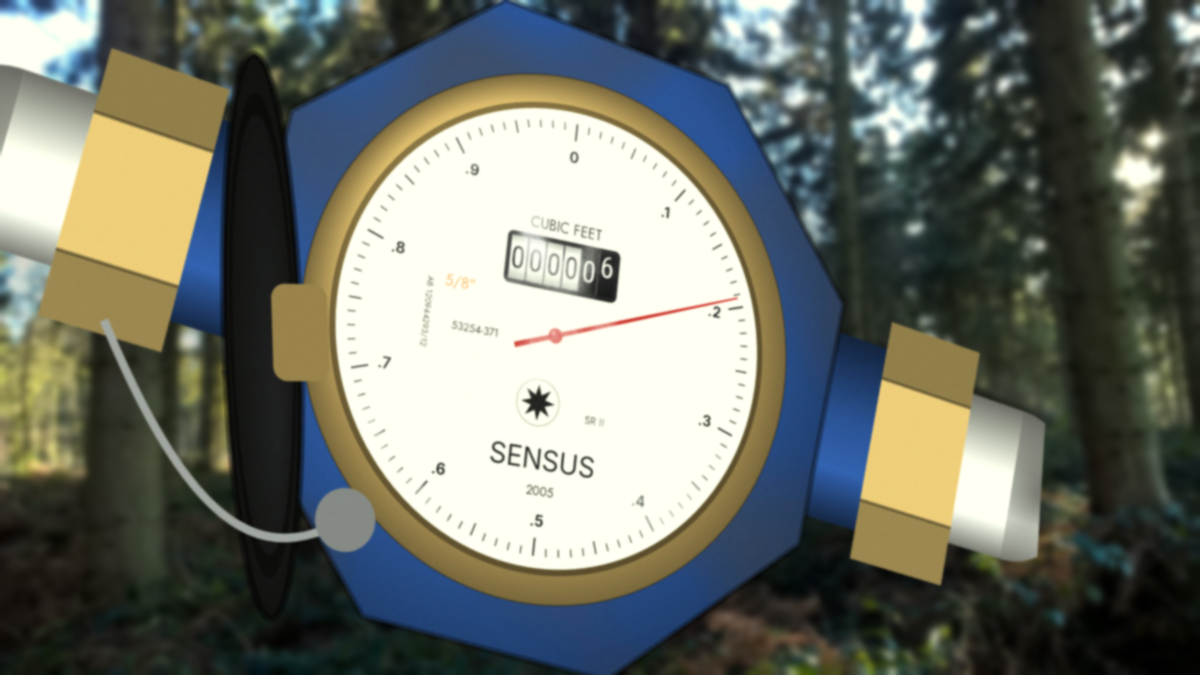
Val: 6.19 ft³
